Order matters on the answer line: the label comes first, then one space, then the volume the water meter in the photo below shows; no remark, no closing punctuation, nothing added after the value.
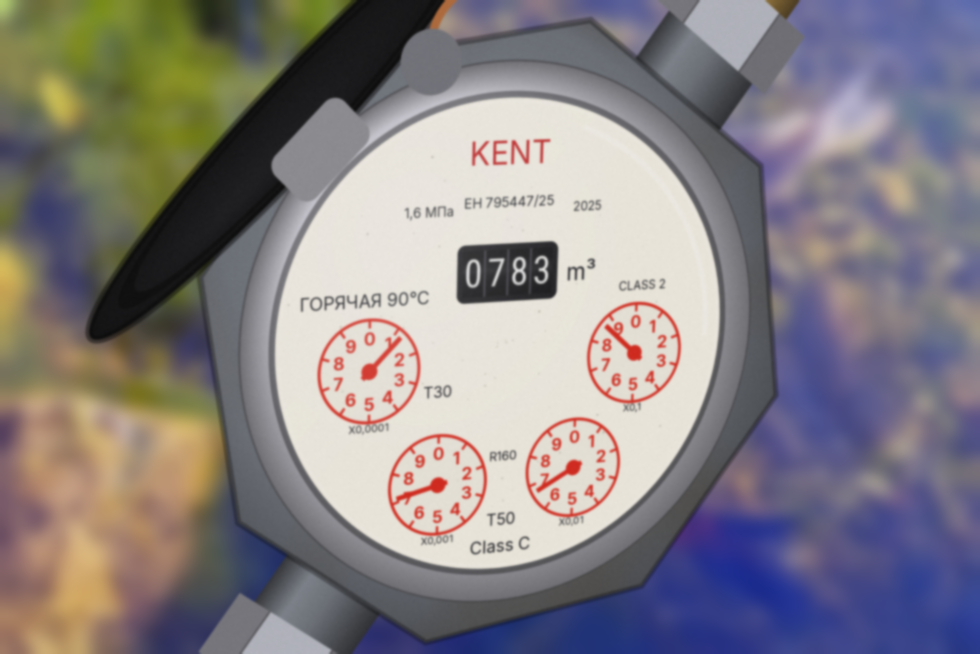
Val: 783.8671 m³
